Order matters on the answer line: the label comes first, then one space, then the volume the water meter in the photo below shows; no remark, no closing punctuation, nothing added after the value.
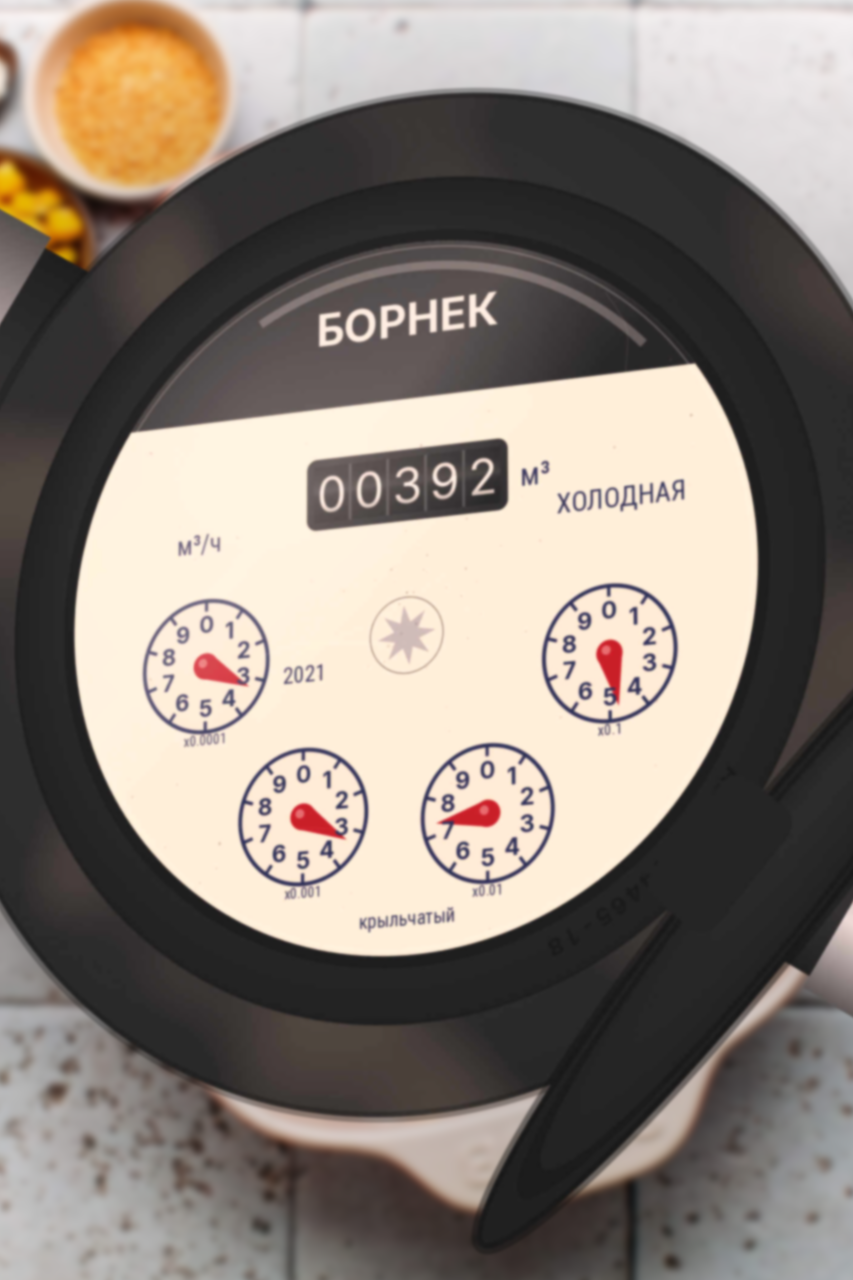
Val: 392.4733 m³
